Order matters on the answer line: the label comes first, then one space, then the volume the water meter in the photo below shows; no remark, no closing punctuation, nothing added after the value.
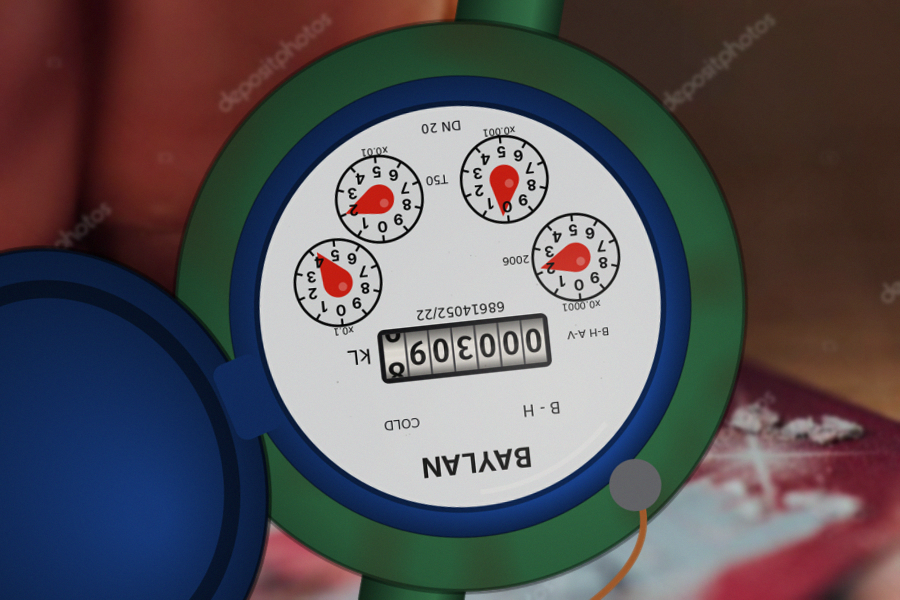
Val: 3098.4202 kL
